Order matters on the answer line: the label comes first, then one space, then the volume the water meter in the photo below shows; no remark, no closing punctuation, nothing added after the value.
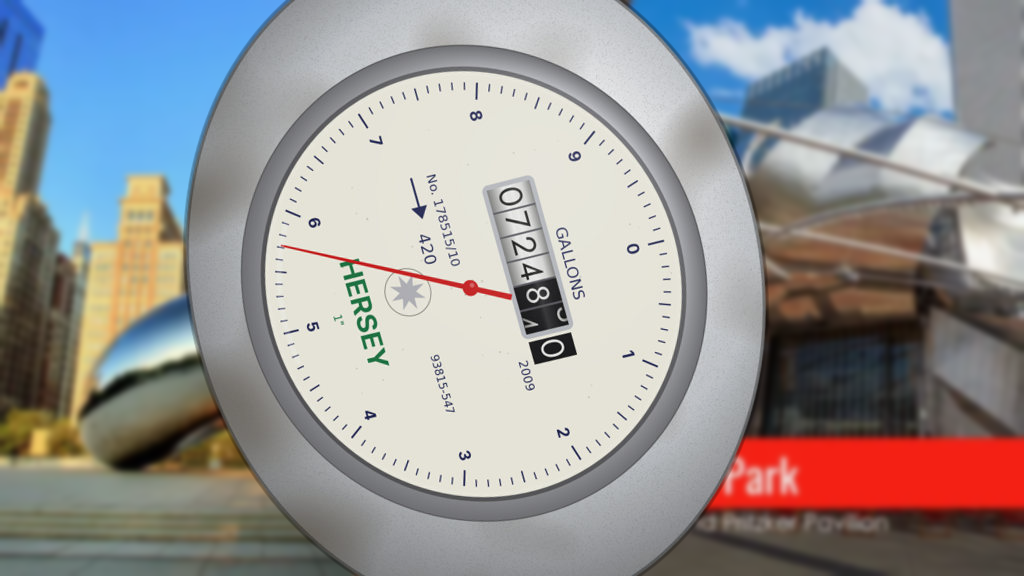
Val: 724835.7 gal
